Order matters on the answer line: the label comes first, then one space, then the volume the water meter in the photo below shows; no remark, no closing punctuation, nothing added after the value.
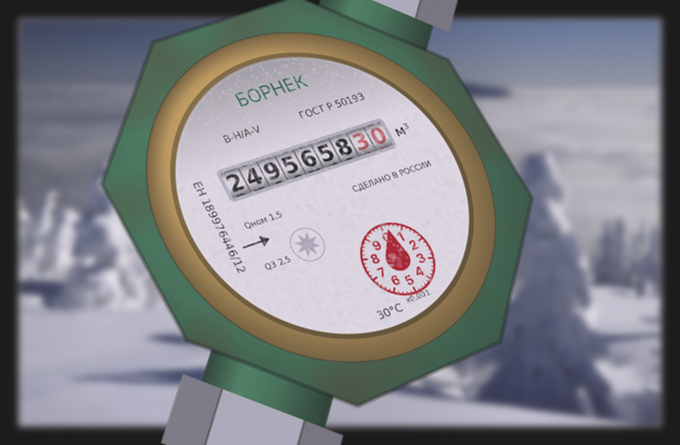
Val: 2495658.300 m³
